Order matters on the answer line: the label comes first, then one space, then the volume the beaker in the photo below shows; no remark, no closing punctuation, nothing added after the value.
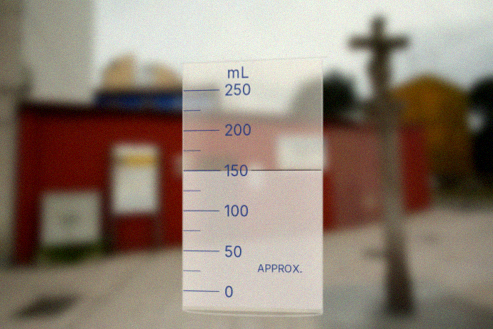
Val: 150 mL
